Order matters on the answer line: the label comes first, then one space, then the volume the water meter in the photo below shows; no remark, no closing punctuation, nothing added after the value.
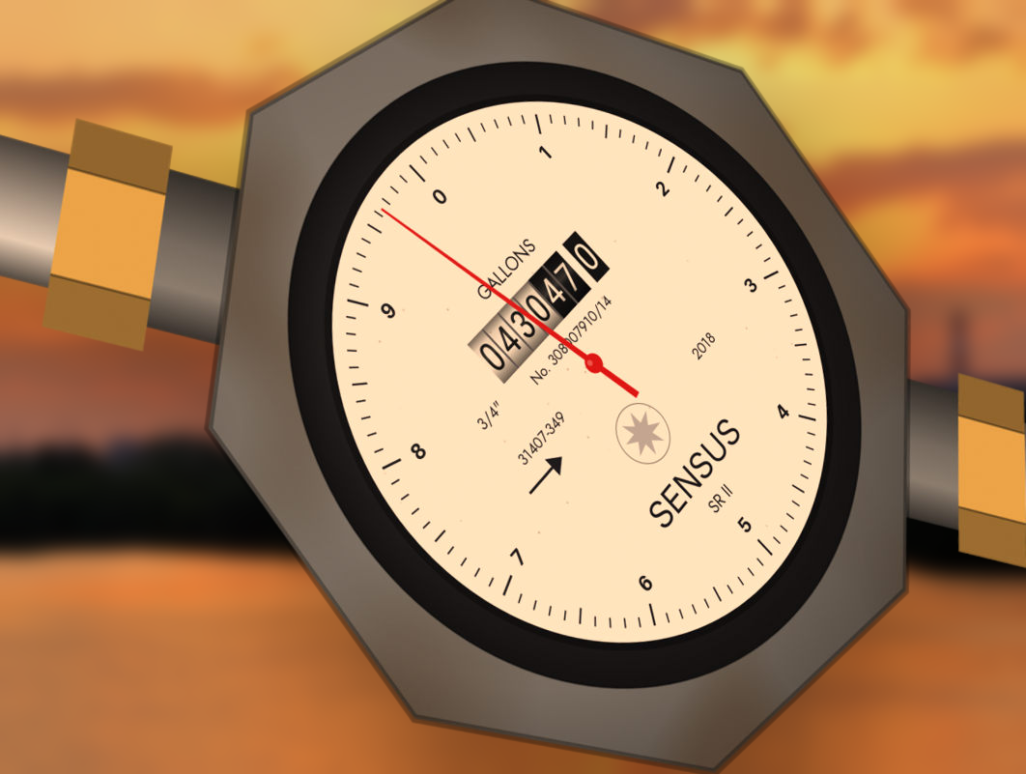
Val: 430469.6 gal
